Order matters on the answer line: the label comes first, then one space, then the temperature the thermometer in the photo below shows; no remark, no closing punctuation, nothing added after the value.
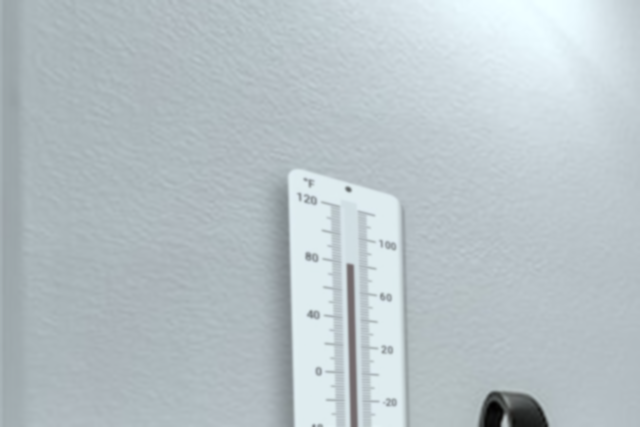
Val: 80 °F
